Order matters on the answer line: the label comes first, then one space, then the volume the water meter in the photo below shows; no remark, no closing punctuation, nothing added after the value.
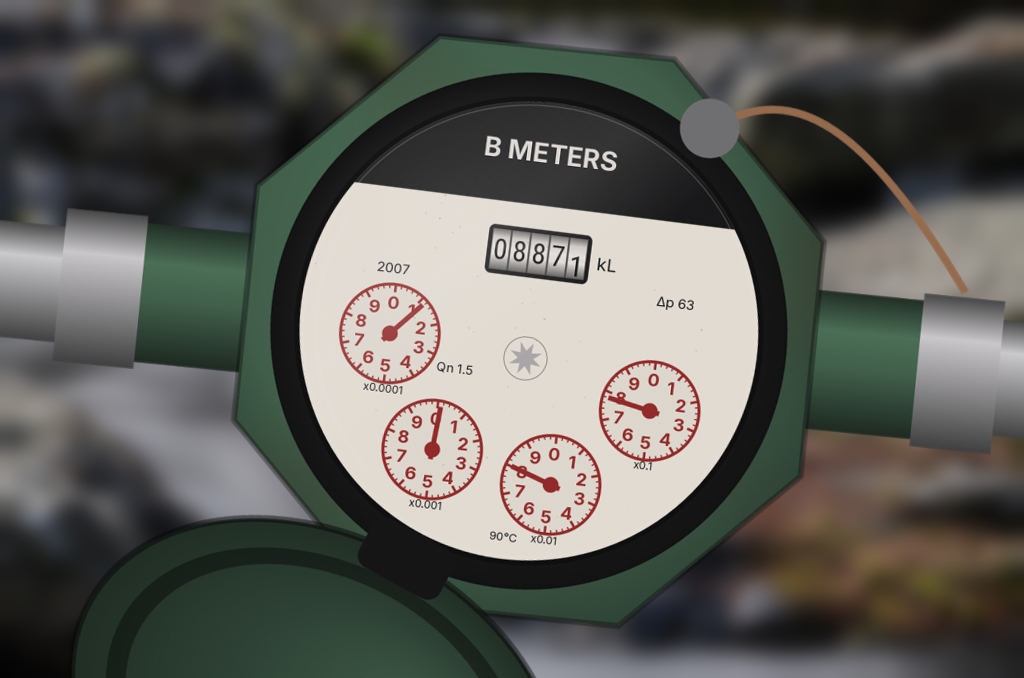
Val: 8870.7801 kL
